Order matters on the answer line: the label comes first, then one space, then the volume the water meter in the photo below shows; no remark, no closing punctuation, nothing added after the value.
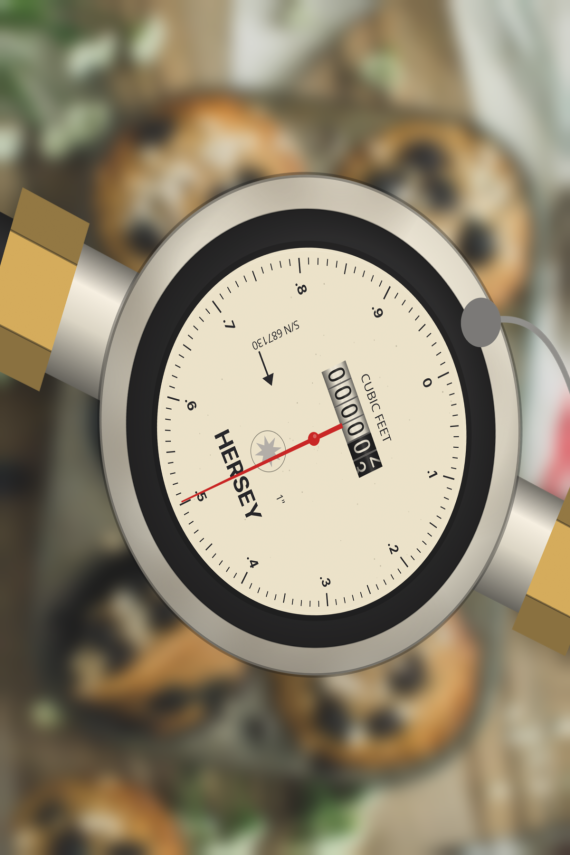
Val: 2.50 ft³
